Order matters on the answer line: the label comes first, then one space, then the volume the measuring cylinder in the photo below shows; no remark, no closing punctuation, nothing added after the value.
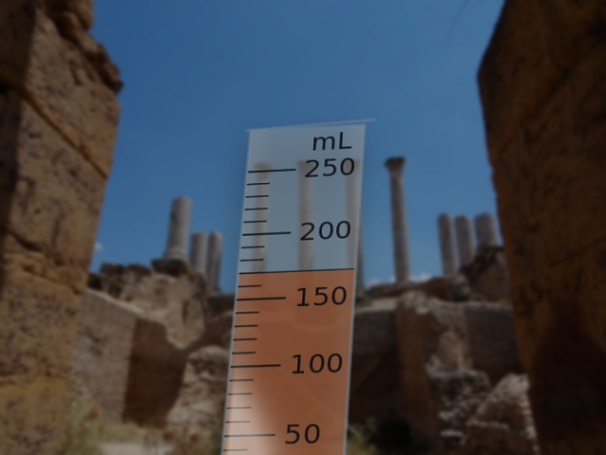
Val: 170 mL
